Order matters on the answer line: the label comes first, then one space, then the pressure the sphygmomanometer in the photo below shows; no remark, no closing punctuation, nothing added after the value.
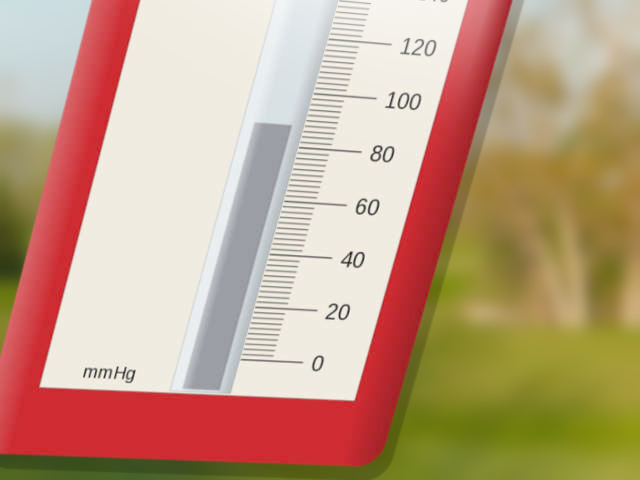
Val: 88 mmHg
